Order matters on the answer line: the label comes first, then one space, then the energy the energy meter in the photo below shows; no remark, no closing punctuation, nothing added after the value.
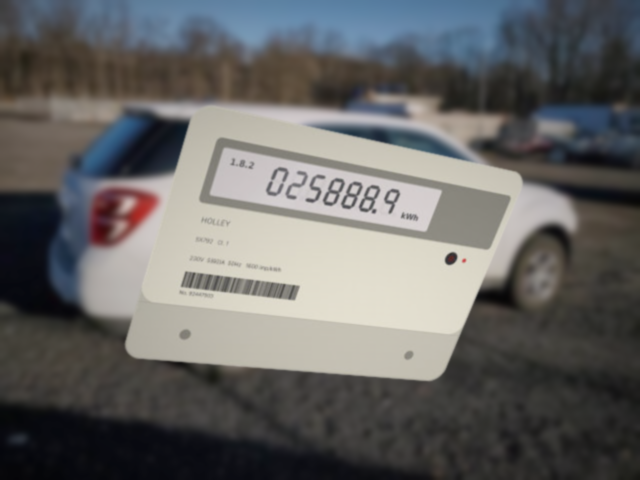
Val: 25888.9 kWh
